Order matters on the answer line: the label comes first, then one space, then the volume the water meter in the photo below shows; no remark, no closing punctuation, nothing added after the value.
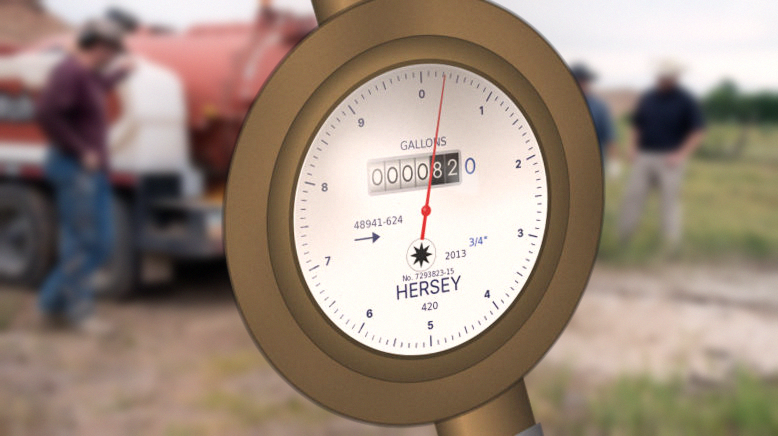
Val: 820.3 gal
